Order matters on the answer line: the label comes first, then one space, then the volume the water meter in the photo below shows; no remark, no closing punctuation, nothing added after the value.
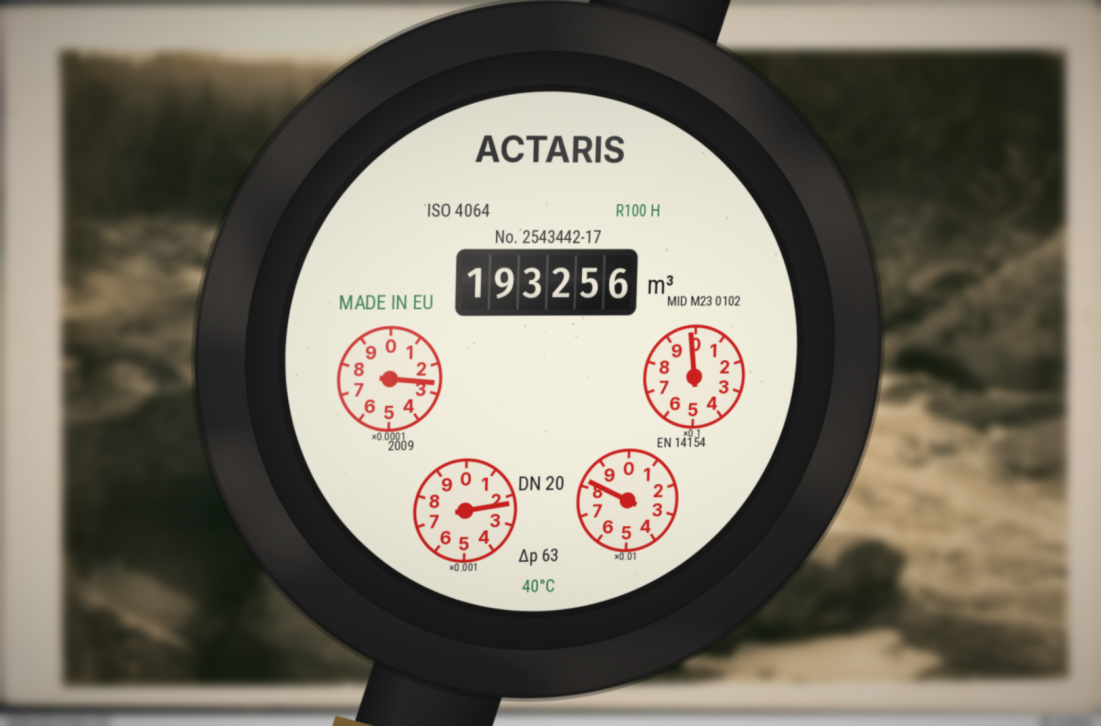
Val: 193255.9822 m³
